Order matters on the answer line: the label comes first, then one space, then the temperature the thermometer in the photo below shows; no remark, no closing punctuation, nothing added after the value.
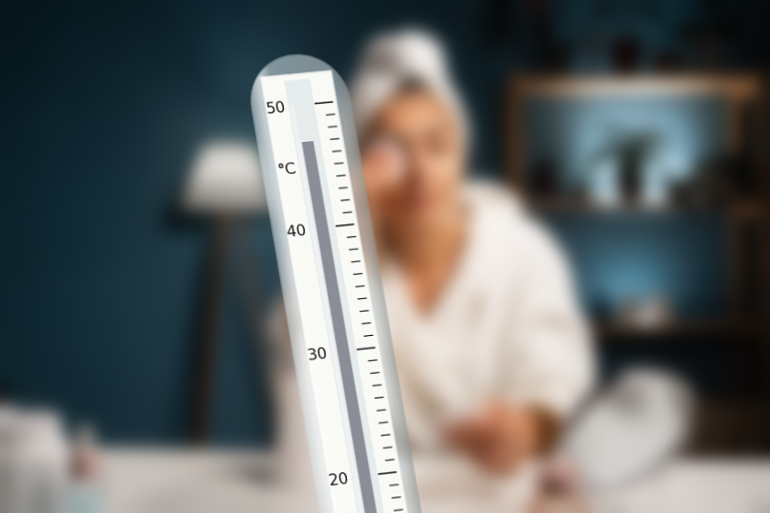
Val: 47 °C
